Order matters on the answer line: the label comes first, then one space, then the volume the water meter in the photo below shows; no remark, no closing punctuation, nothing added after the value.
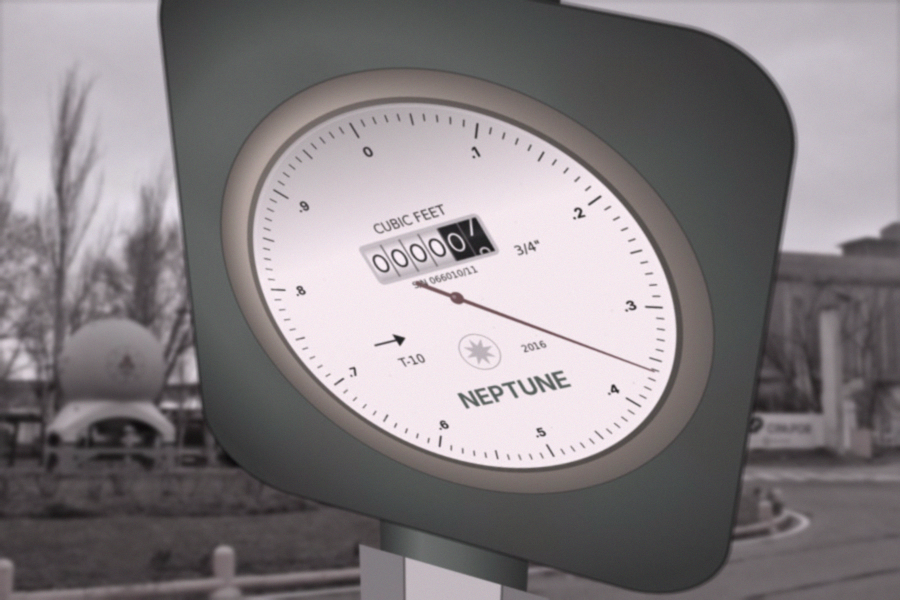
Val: 7.36 ft³
